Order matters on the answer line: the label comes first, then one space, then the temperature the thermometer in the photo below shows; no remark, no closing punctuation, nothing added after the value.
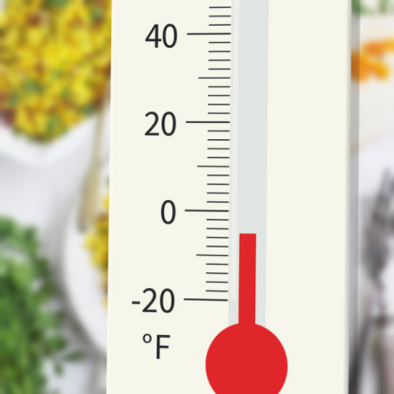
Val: -5 °F
